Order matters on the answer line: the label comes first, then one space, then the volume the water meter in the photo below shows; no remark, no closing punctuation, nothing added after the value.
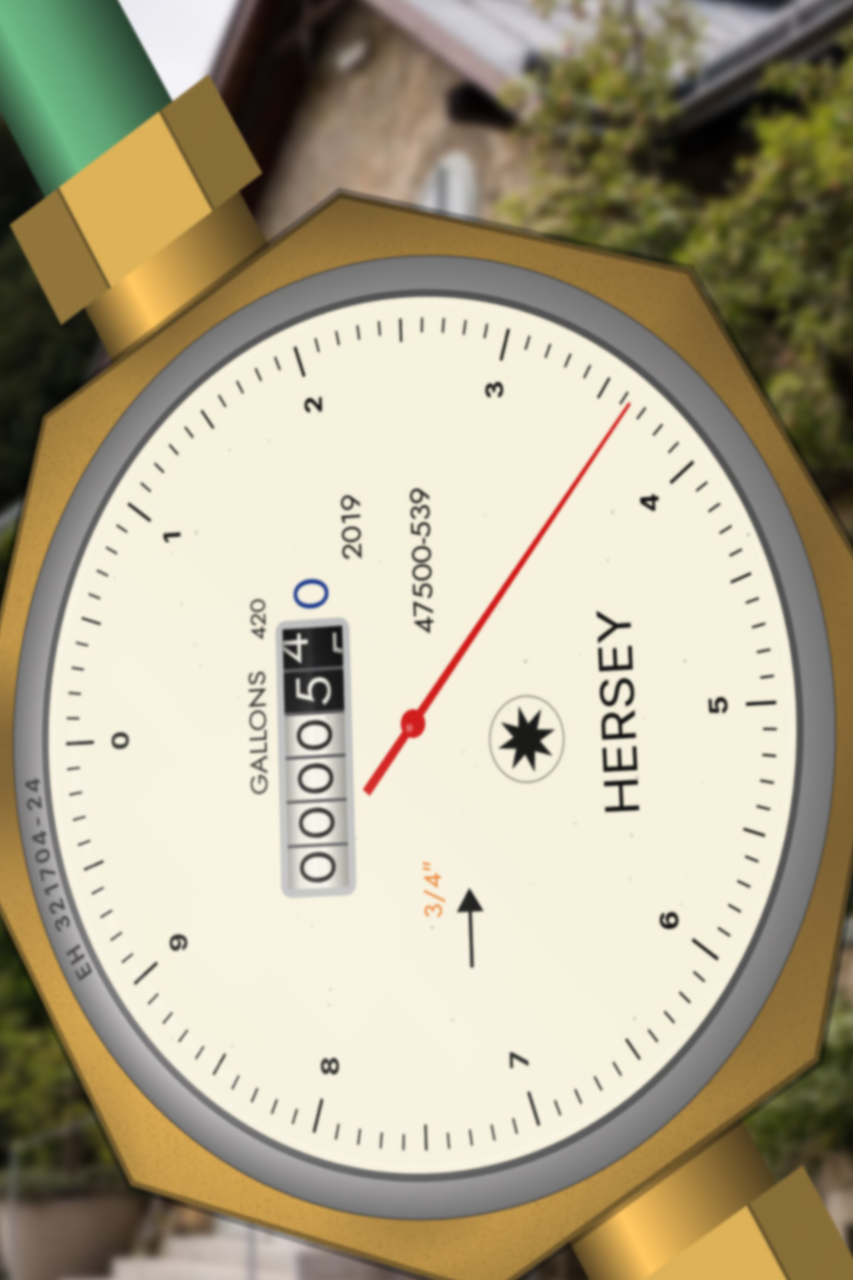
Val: 543.6 gal
